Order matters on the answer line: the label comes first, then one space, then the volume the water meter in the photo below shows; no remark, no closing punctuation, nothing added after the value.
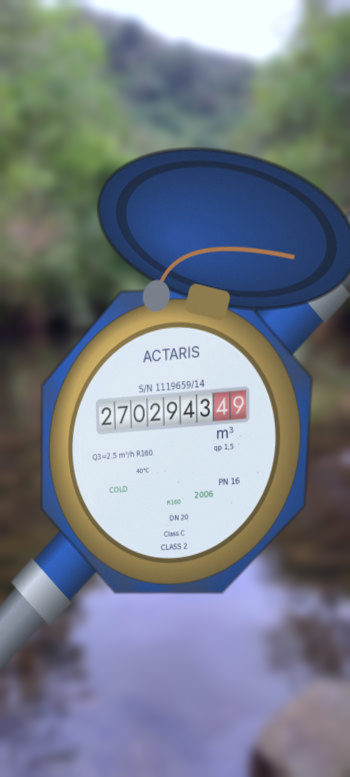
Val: 2702943.49 m³
